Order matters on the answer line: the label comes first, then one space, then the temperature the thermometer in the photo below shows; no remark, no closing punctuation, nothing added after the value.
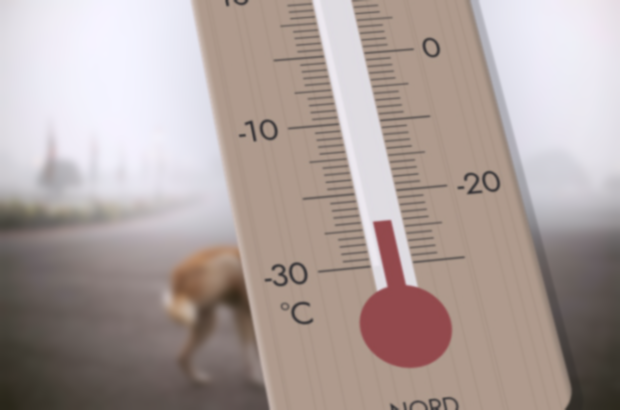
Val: -24 °C
